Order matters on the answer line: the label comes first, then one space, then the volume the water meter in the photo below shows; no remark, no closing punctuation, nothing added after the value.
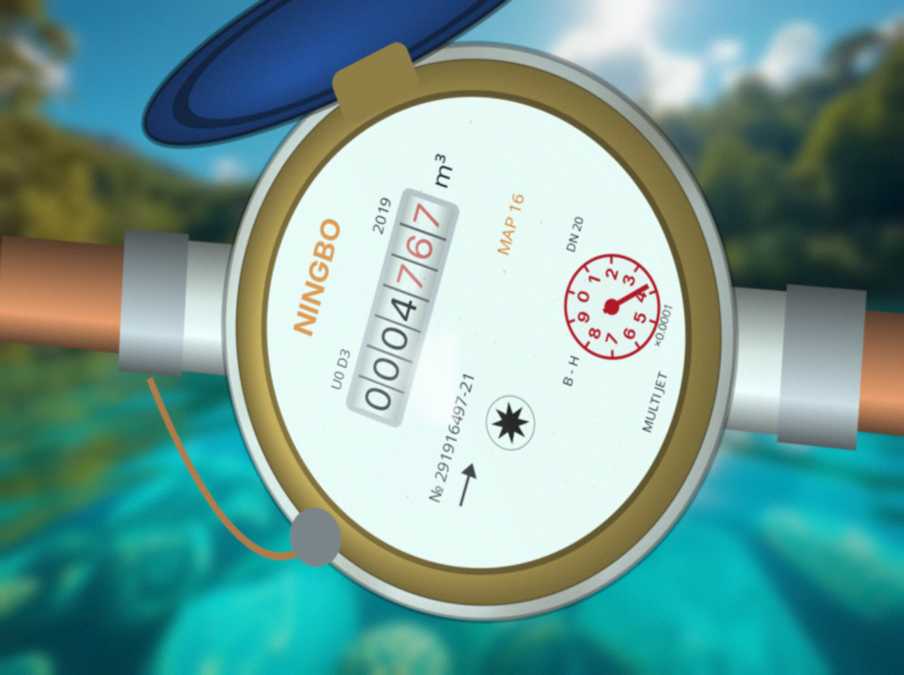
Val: 4.7673 m³
